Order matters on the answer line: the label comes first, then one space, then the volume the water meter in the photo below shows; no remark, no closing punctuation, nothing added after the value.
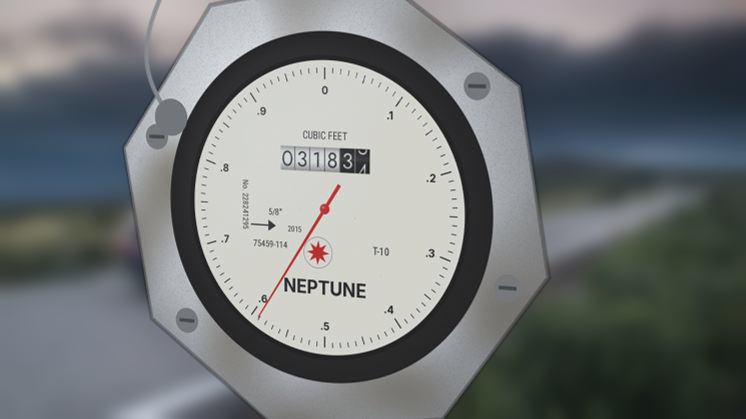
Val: 31833.59 ft³
